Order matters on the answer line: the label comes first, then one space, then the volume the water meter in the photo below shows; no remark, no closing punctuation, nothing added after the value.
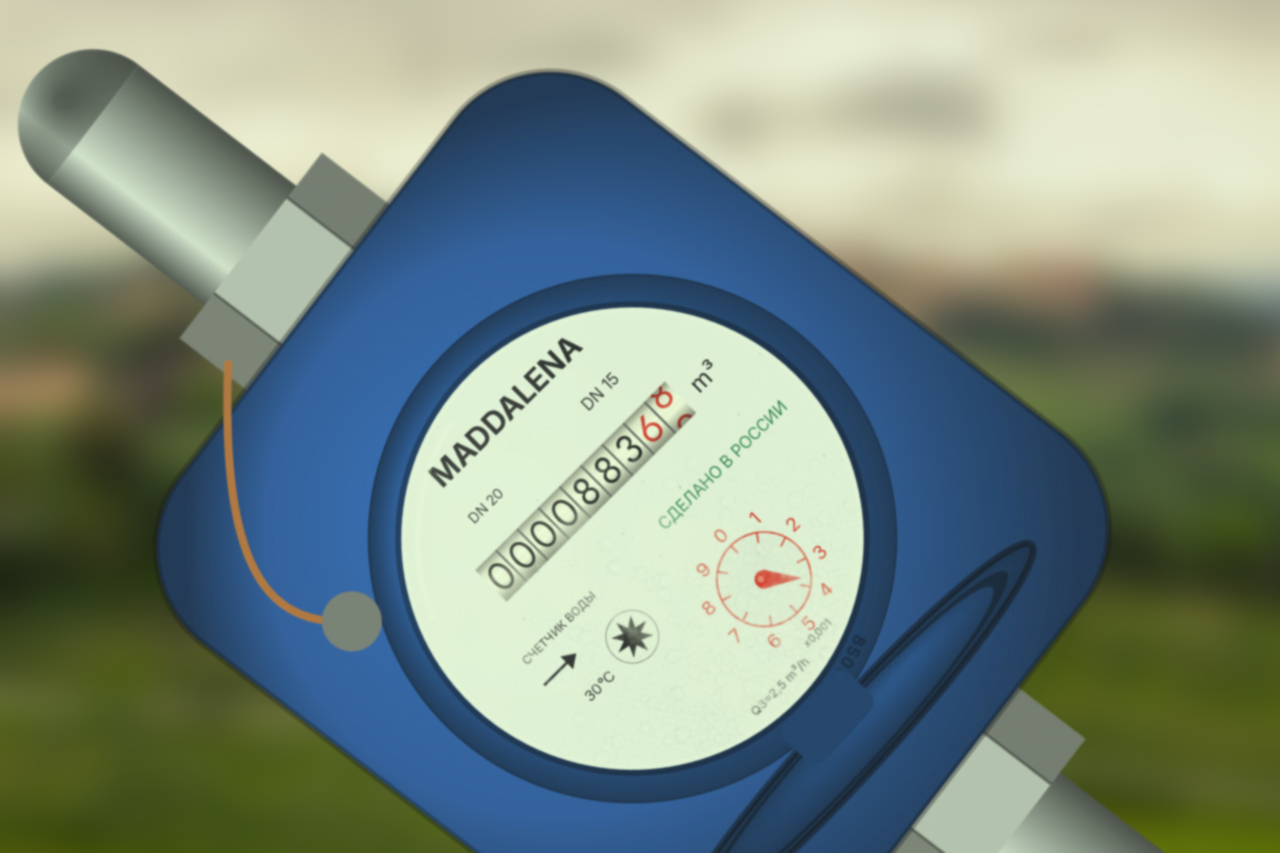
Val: 883.683 m³
